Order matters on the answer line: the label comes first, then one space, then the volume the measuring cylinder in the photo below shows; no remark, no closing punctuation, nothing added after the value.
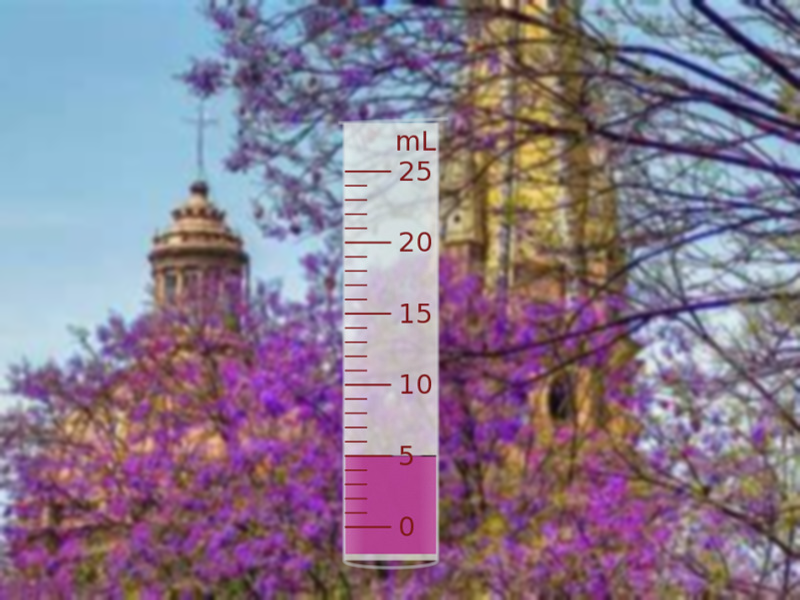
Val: 5 mL
